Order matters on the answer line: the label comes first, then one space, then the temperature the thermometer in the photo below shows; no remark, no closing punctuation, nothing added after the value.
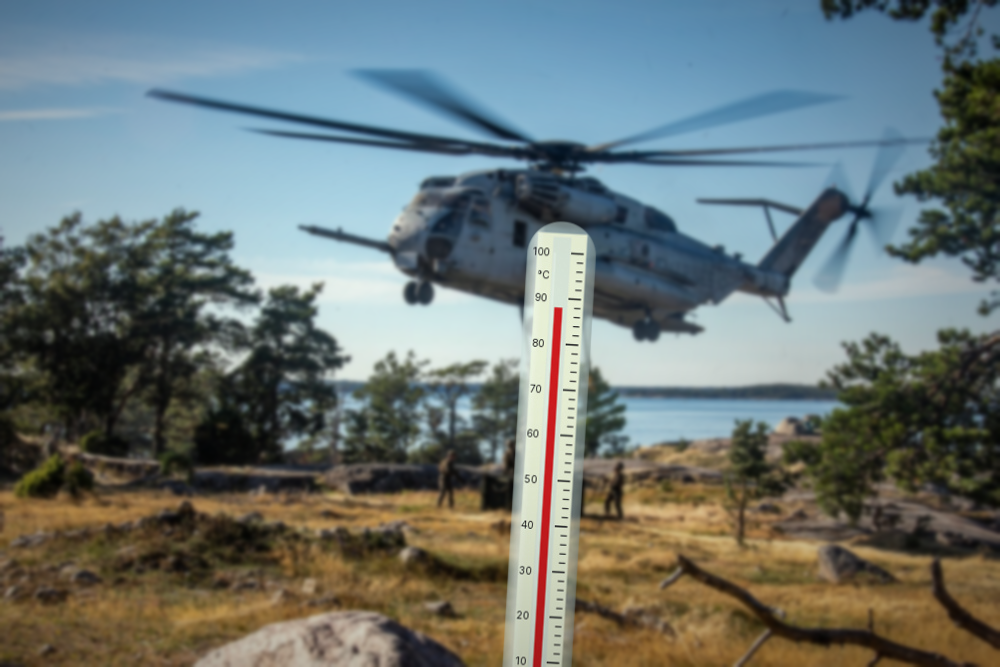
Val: 88 °C
